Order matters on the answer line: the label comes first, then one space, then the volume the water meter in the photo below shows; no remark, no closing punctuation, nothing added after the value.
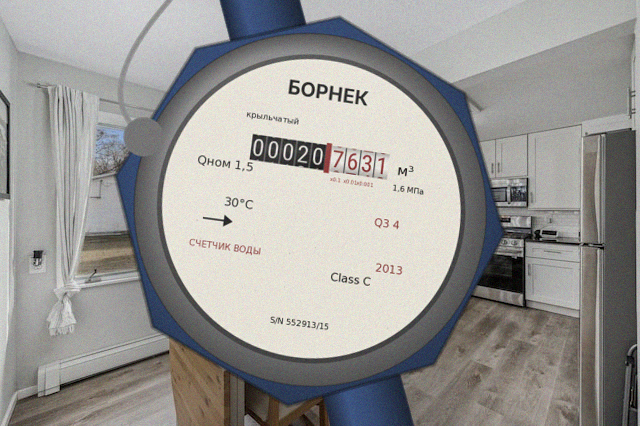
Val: 20.7631 m³
